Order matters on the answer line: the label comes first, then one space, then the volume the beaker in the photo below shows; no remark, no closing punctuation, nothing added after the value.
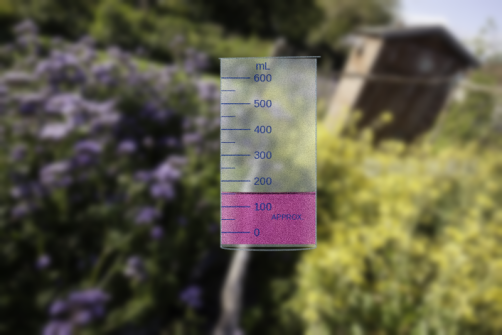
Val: 150 mL
